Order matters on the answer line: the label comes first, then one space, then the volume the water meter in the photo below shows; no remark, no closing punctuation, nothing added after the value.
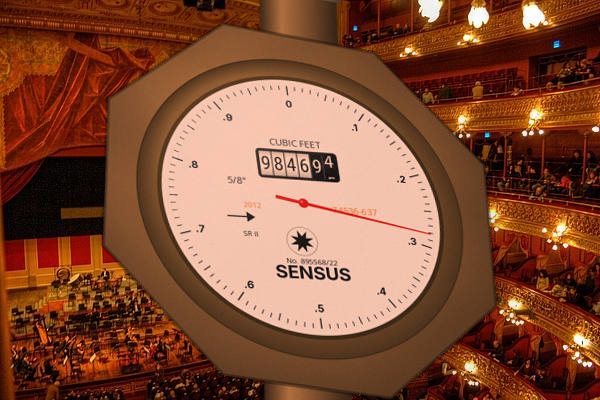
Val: 984694.28 ft³
